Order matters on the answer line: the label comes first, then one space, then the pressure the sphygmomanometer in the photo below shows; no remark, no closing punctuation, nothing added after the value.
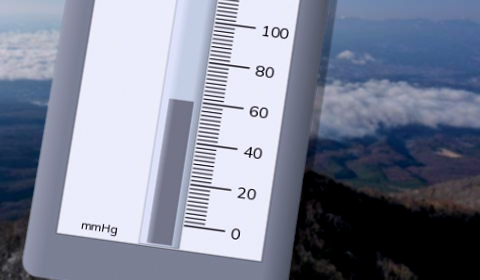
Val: 60 mmHg
